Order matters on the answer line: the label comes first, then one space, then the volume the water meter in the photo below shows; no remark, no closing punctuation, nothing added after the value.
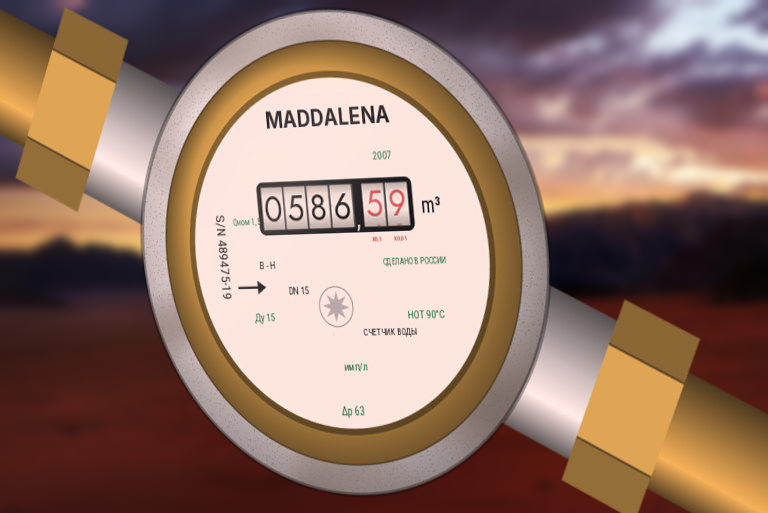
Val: 586.59 m³
